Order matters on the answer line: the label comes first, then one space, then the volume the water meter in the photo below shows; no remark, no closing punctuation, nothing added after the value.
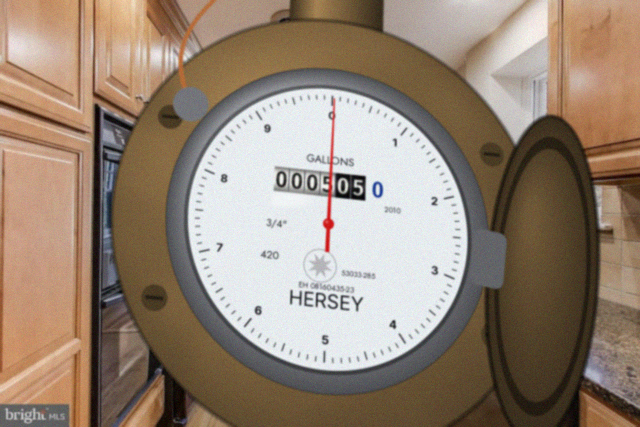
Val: 5050.0 gal
